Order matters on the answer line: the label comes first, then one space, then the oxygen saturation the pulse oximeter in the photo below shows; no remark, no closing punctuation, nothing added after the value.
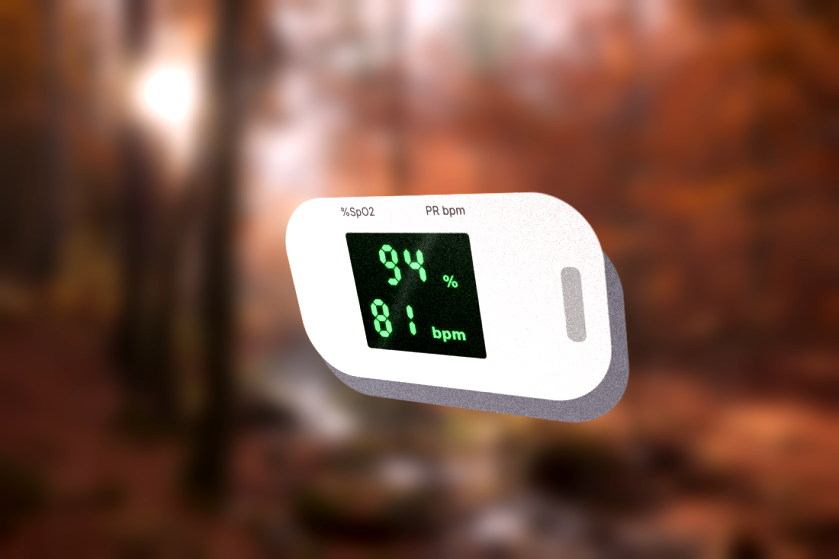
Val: 94 %
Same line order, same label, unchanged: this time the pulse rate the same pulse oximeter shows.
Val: 81 bpm
